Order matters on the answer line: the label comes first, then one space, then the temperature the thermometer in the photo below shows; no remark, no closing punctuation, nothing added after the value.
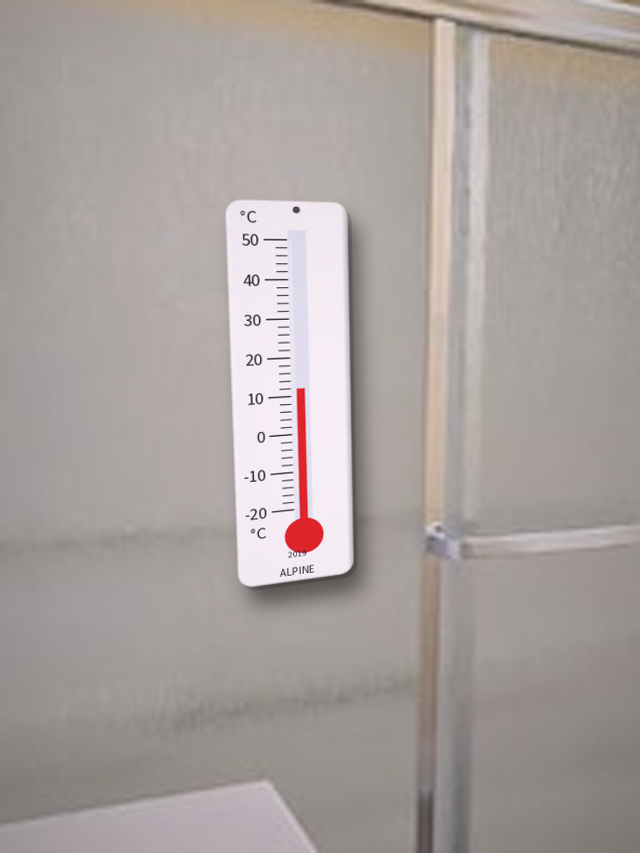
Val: 12 °C
